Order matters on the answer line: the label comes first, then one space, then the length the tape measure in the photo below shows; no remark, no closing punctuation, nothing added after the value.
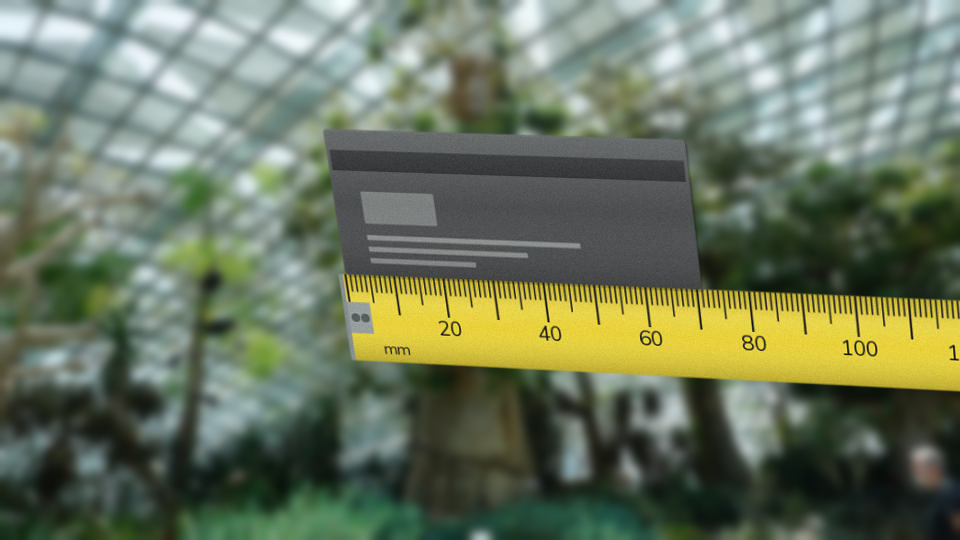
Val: 71 mm
